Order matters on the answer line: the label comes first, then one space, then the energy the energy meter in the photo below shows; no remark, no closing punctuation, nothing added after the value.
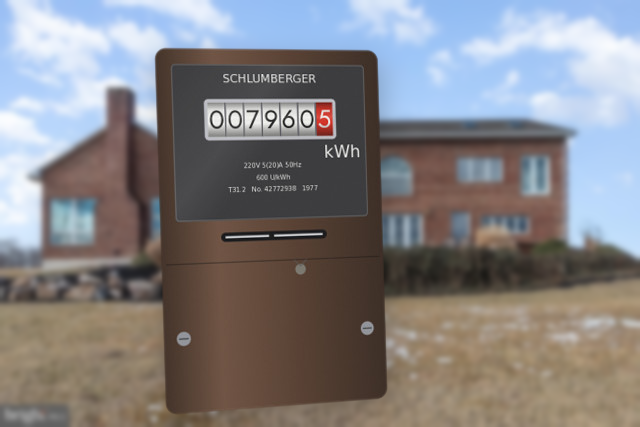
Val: 7960.5 kWh
